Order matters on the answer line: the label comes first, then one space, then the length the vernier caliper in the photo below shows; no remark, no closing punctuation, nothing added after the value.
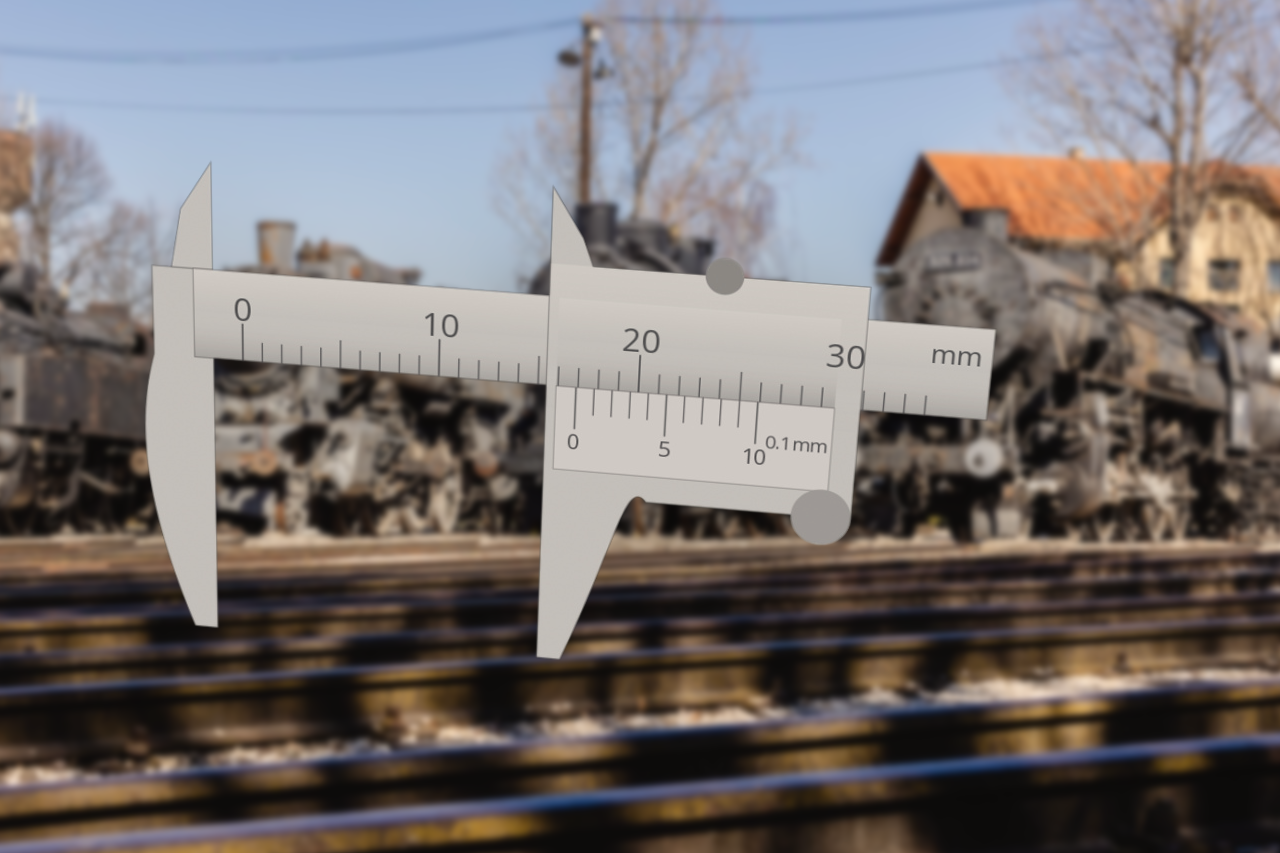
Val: 16.9 mm
